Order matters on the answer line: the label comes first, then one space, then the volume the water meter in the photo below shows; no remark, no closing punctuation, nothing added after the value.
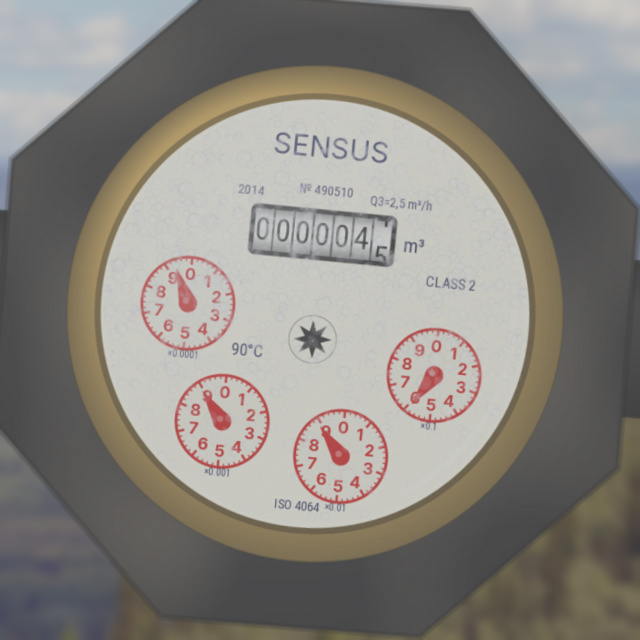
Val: 44.5889 m³
